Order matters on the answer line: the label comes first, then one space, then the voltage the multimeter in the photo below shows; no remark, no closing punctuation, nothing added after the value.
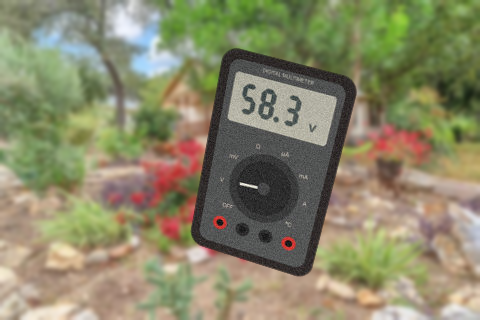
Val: 58.3 V
